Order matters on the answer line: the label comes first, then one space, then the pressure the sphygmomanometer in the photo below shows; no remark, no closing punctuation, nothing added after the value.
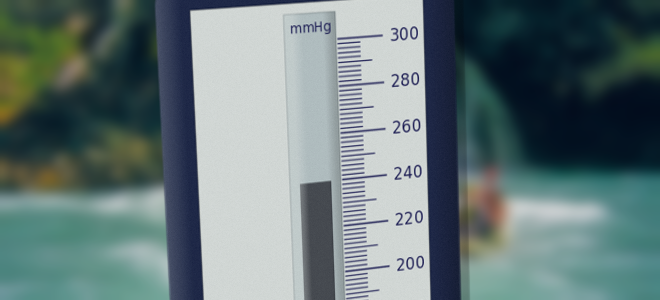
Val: 240 mmHg
